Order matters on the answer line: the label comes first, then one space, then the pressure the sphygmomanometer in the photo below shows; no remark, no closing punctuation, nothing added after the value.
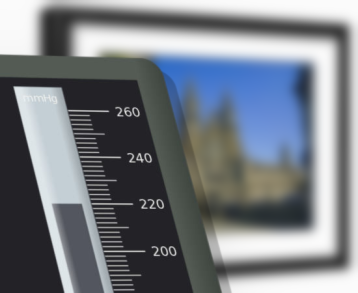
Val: 220 mmHg
